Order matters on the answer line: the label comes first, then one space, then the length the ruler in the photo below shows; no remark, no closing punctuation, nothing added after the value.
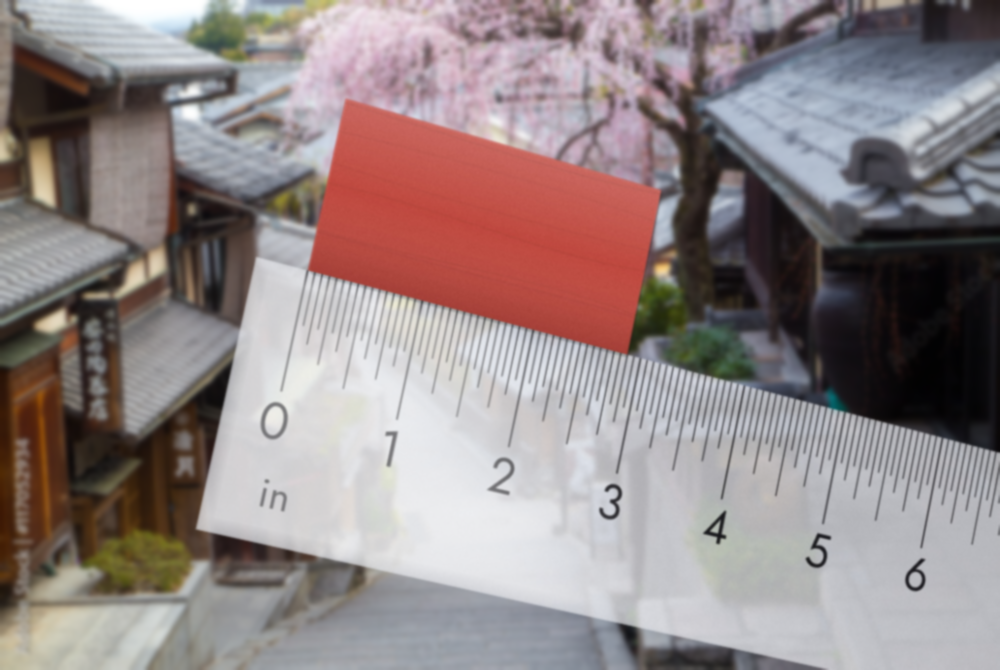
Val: 2.875 in
